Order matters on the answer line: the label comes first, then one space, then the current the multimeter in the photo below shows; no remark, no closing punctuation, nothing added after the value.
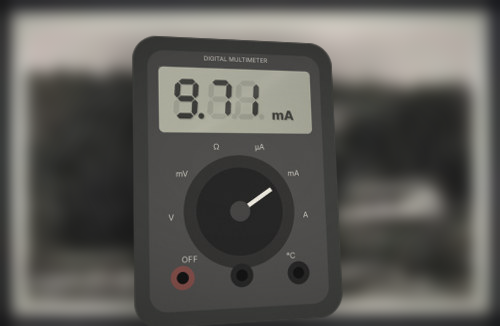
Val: 9.71 mA
